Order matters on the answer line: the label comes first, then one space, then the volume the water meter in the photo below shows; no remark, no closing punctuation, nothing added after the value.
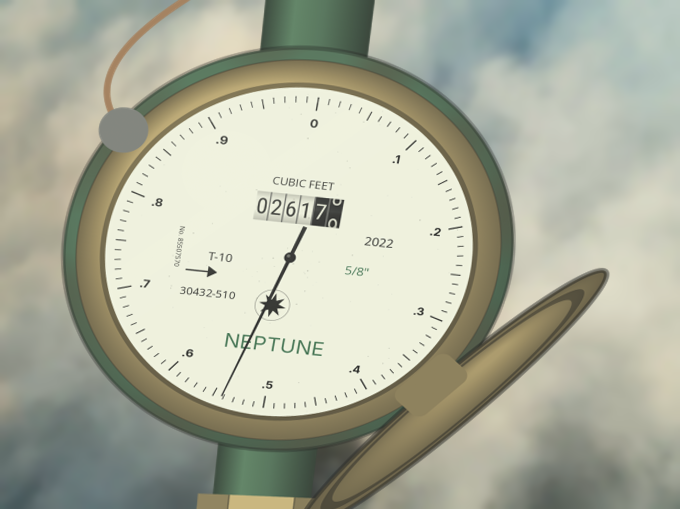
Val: 26178.54 ft³
